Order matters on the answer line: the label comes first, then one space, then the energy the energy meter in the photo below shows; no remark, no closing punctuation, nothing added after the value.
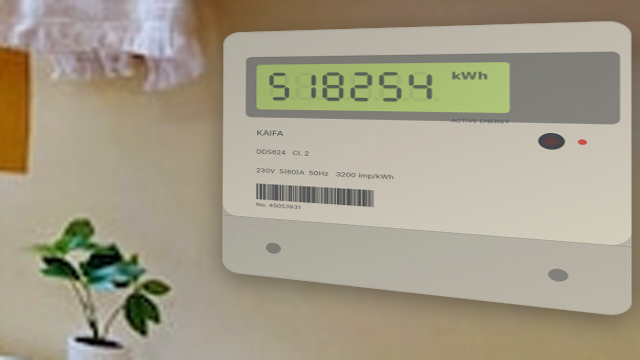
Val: 518254 kWh
